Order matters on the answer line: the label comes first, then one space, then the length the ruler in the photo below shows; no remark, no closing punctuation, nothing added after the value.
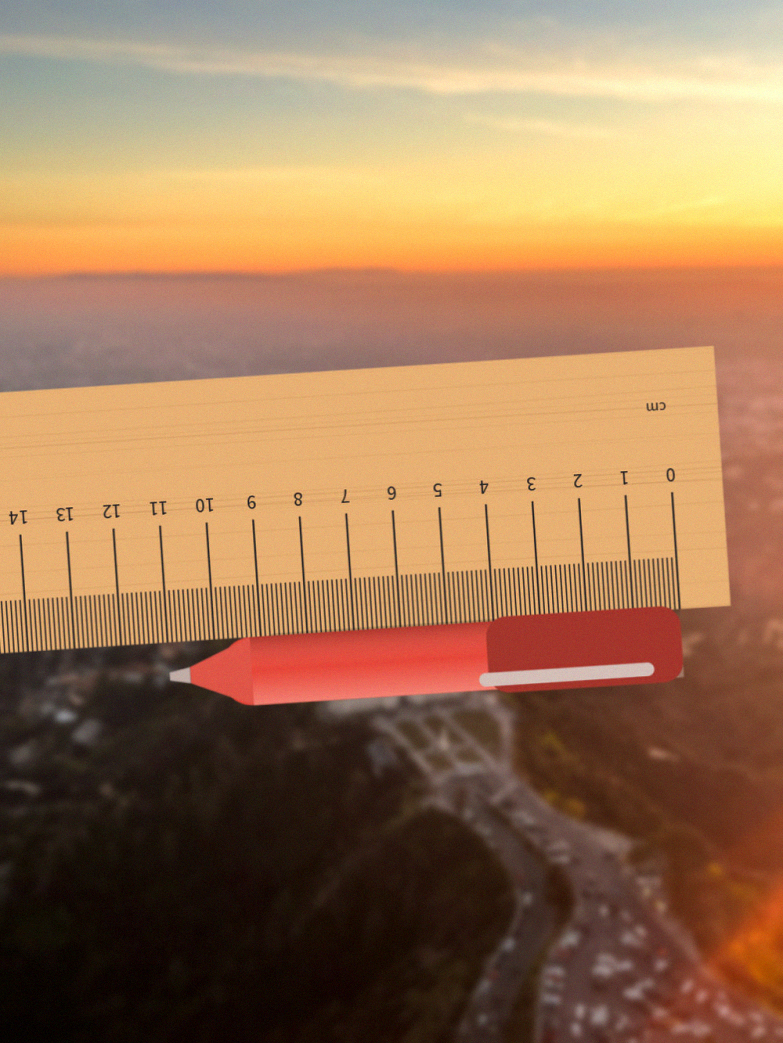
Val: 11 cm
